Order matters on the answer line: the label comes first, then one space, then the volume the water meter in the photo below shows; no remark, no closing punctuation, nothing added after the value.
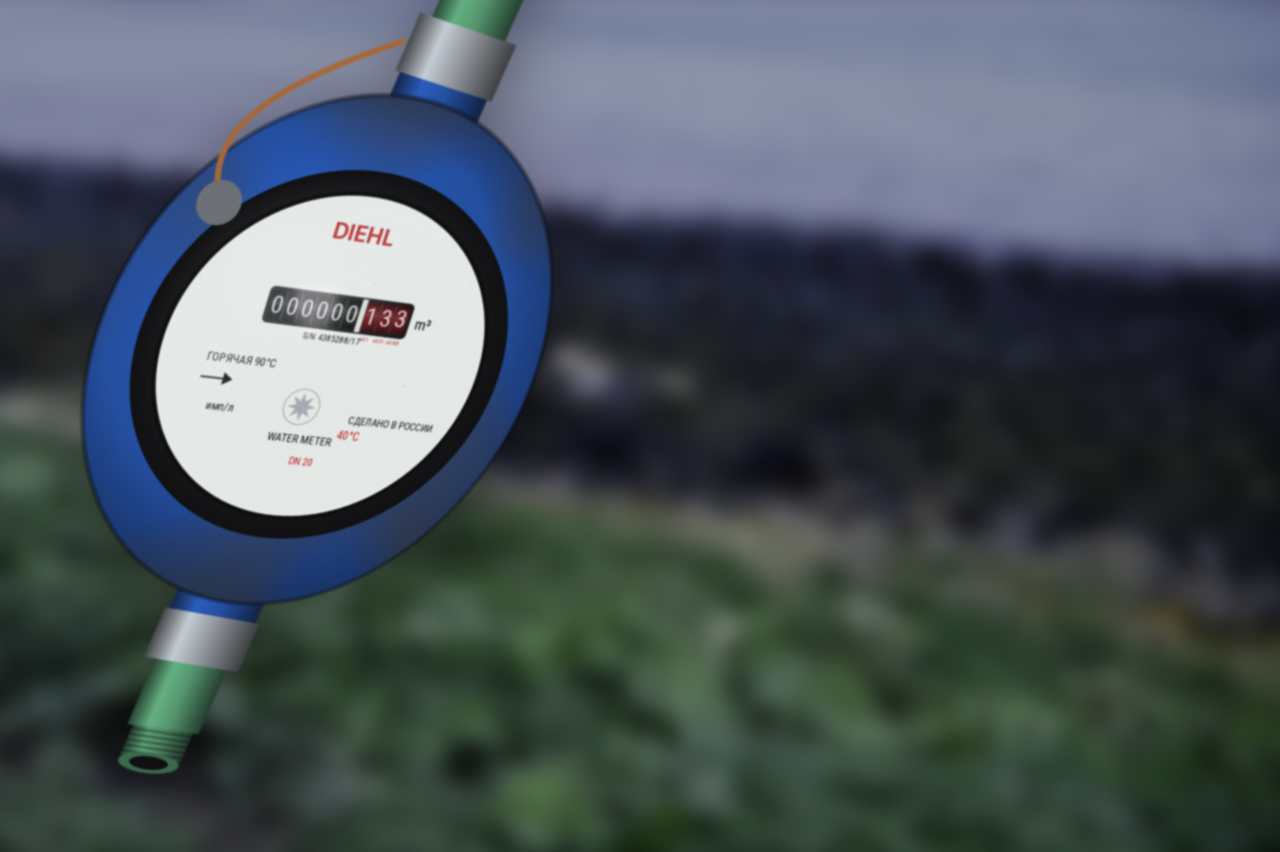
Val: 0.133 m³
